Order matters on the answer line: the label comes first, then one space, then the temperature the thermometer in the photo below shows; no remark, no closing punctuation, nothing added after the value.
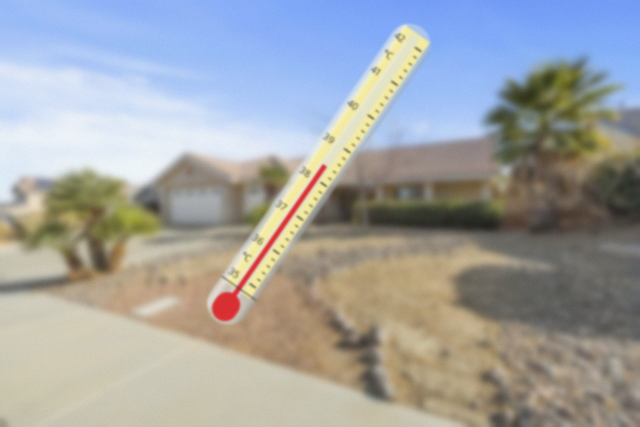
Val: 38.4 °C
